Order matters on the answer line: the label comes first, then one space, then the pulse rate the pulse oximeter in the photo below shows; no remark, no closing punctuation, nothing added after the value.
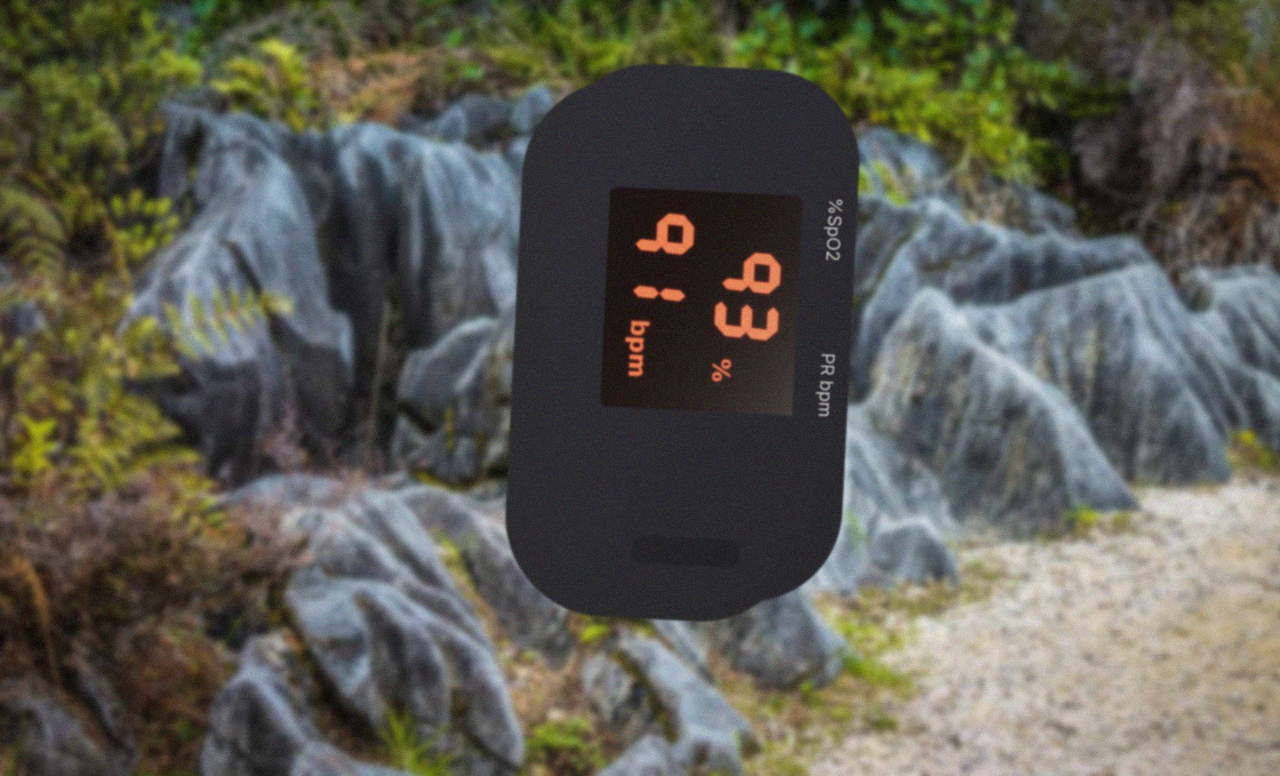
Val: 91 bpm
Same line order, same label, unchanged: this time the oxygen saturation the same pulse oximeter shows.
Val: 93 %
